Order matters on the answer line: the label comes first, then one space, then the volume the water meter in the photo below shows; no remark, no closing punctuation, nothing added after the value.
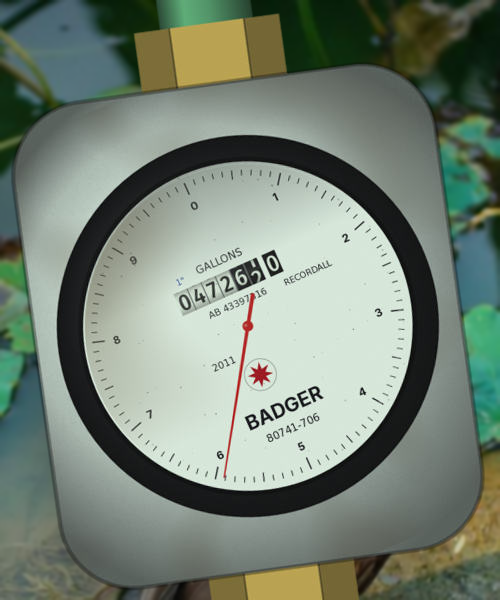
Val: 472615.9 gal
